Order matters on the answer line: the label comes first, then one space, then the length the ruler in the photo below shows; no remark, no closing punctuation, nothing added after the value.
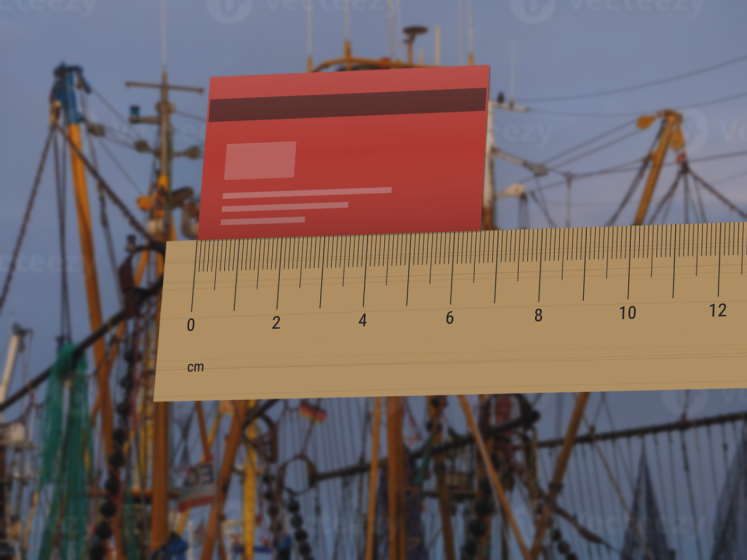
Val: 6.6 cm
